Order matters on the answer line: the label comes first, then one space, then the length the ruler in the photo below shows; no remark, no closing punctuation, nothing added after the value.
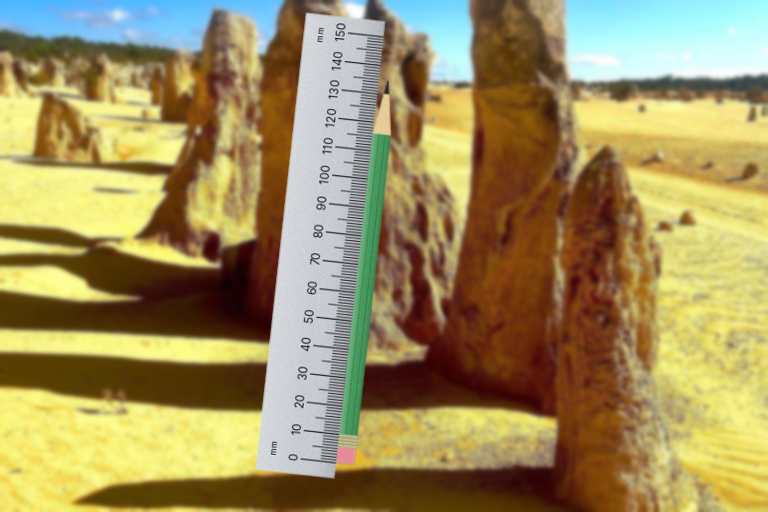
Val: 135 mm
